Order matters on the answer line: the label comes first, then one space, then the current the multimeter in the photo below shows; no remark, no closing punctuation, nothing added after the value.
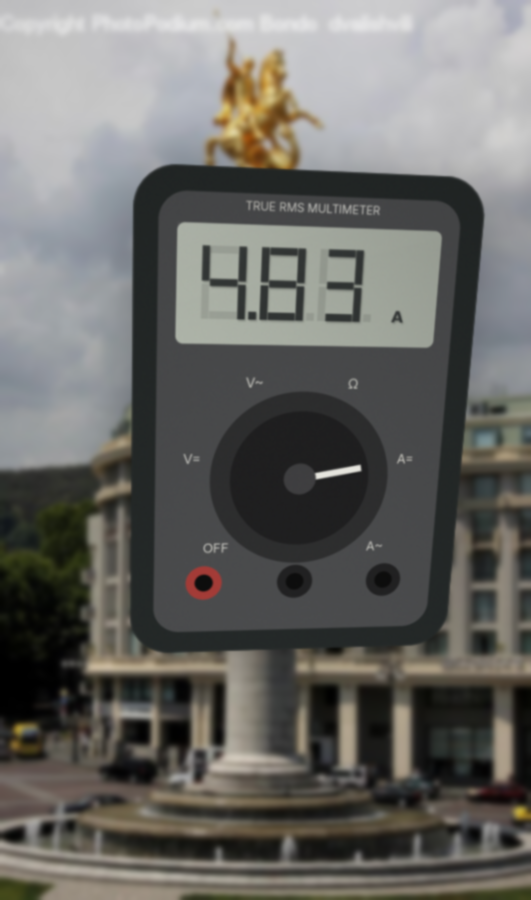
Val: 4.83 A
